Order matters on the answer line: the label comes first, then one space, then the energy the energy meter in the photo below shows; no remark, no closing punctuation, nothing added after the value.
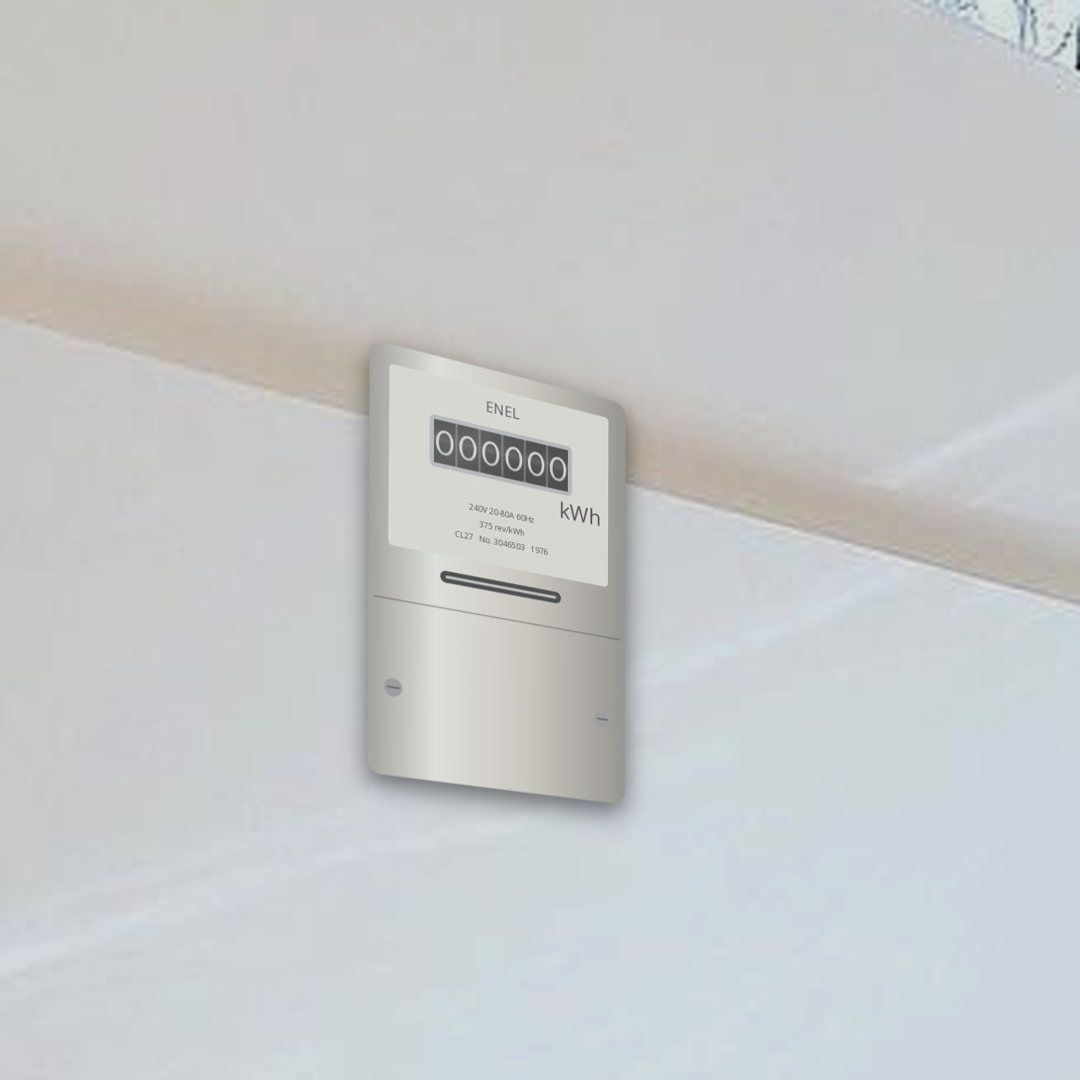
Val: 0 kWh
